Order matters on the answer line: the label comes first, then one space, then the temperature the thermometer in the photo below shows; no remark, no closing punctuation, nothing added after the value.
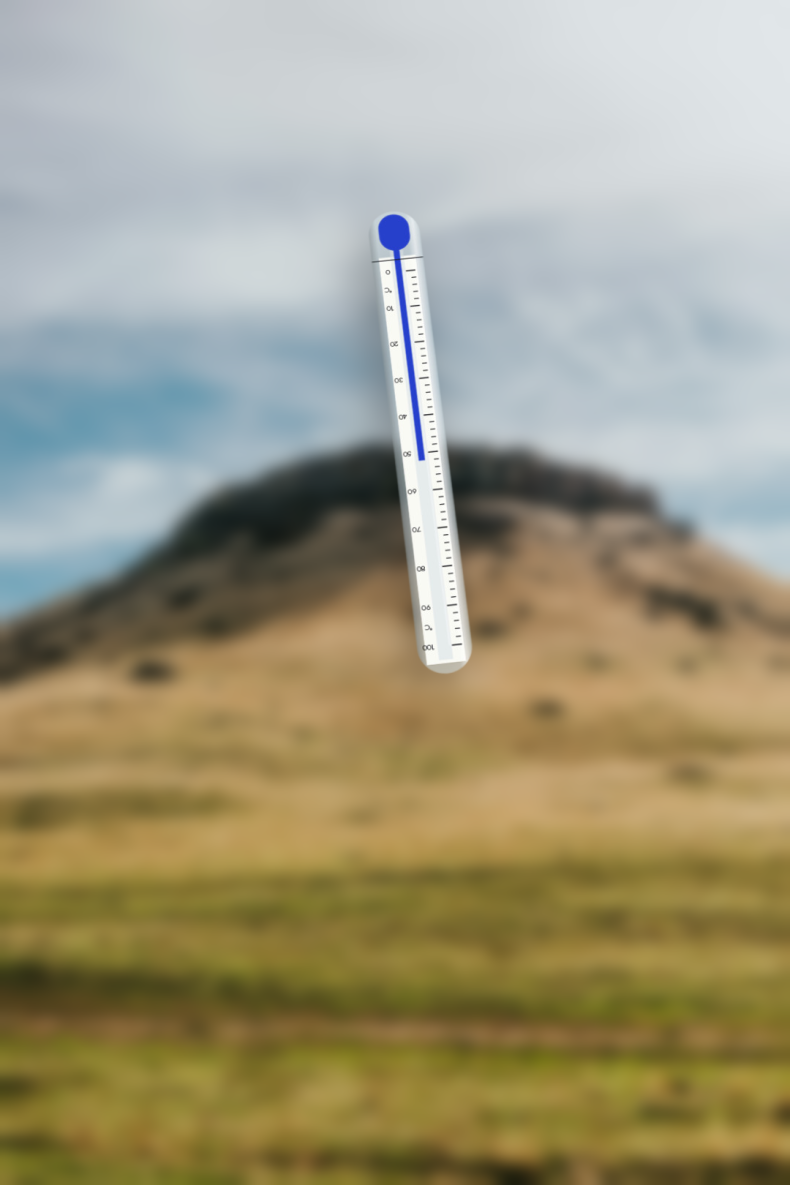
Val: 52 °C
